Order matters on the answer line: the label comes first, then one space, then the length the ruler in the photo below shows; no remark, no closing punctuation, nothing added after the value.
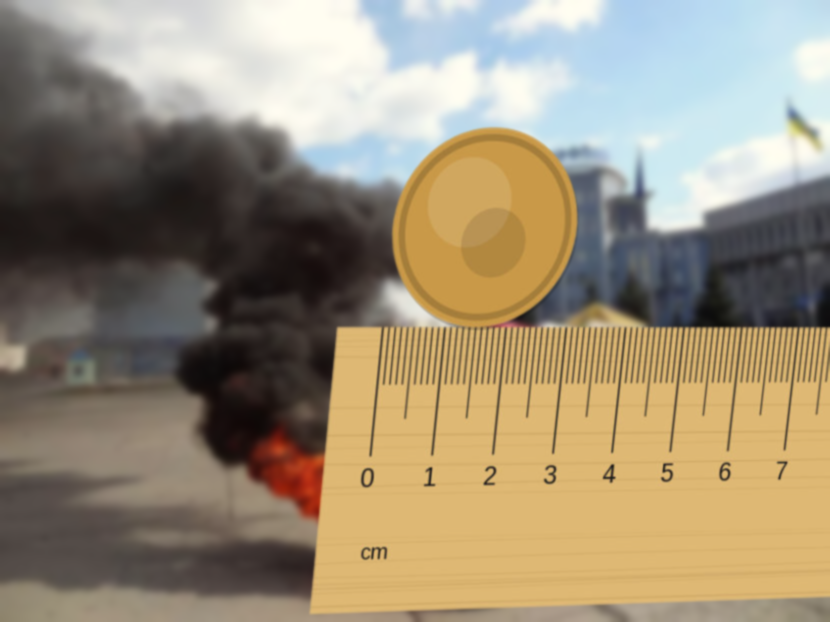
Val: 3 cm
